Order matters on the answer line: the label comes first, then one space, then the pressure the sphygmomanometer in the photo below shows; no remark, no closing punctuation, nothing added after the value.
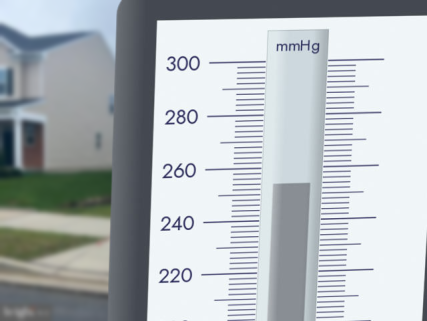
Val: 254 mmHg
